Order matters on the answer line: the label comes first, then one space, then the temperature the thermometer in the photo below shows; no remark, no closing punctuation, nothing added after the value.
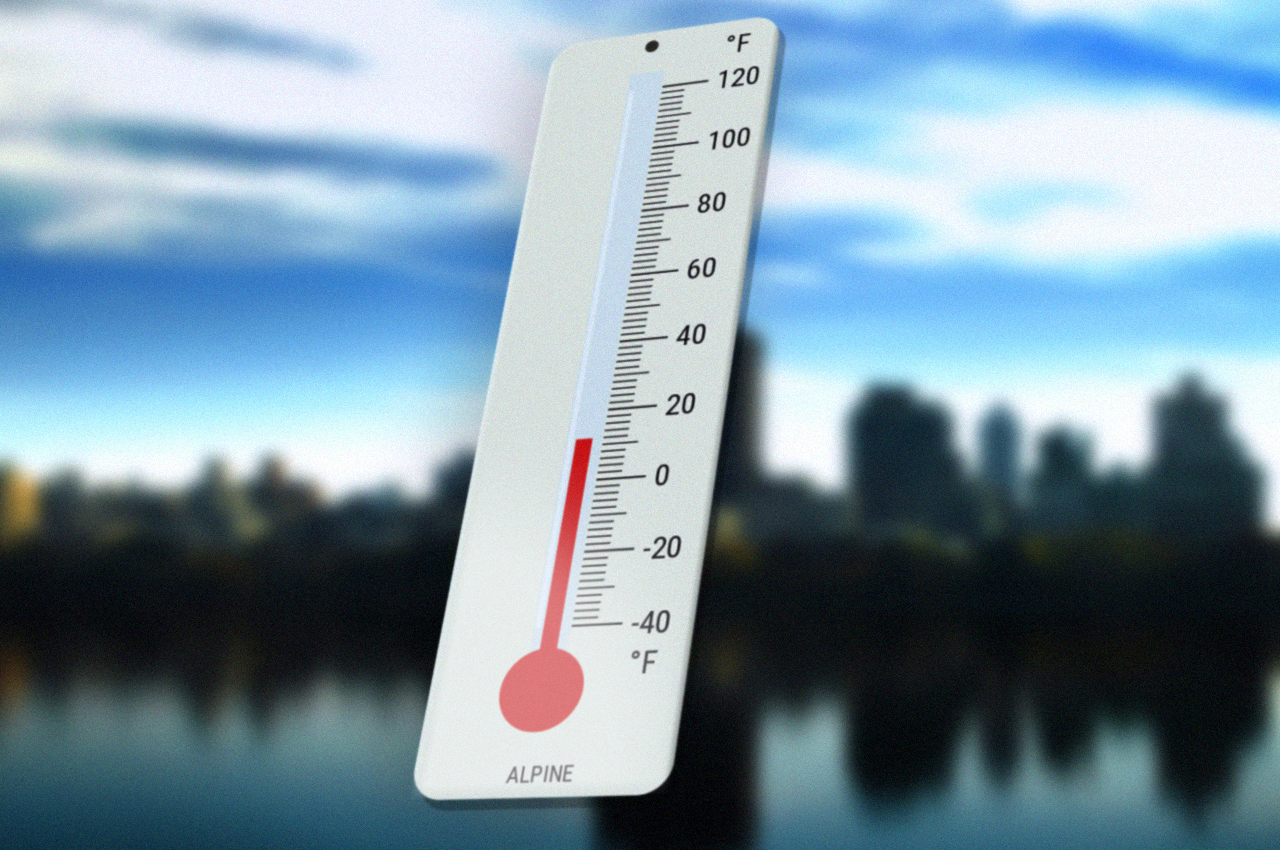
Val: 12 °F
